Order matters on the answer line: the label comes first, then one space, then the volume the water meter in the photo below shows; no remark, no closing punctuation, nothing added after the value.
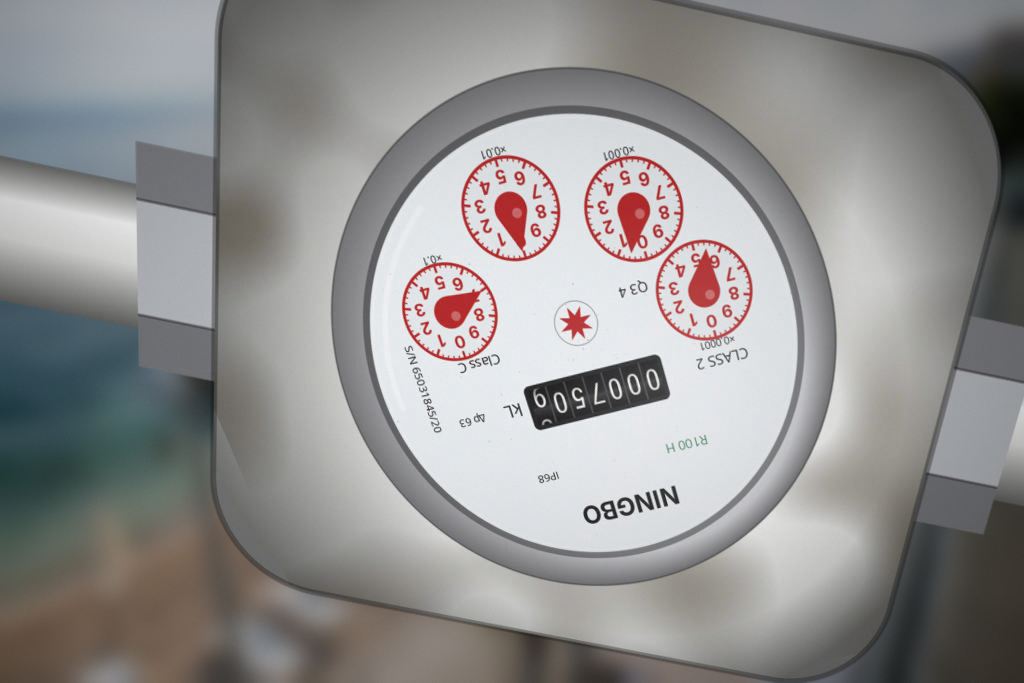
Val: 7508.7005 kL
